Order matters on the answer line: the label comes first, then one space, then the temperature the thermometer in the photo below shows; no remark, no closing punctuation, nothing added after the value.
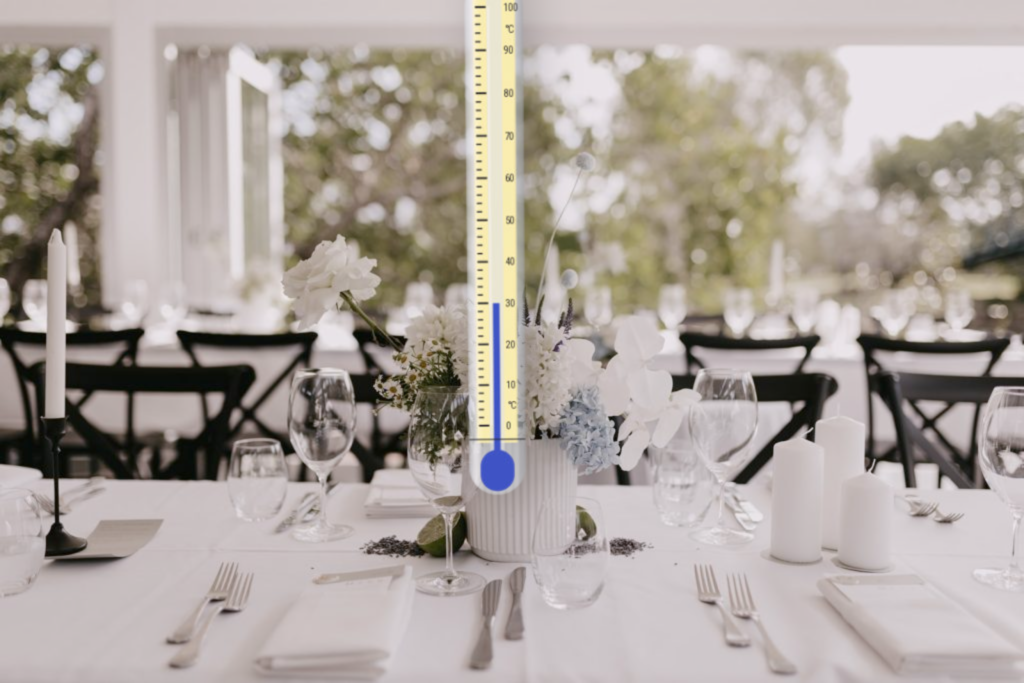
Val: 30 °C
